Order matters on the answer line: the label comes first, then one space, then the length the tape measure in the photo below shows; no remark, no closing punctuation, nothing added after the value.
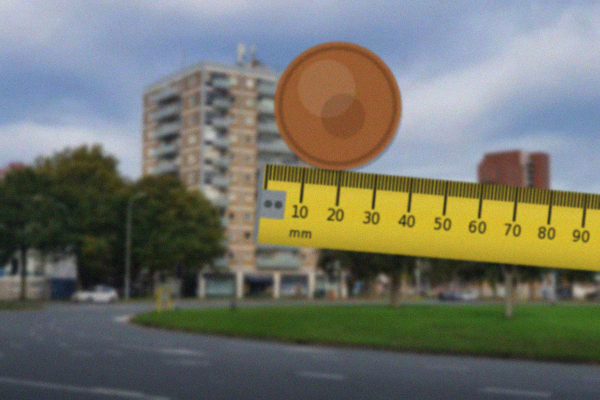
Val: 35 mm
